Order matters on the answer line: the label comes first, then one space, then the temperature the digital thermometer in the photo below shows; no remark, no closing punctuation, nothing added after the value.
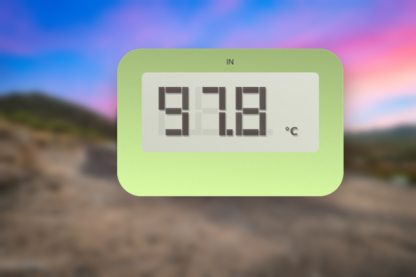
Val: 97.8 °C
